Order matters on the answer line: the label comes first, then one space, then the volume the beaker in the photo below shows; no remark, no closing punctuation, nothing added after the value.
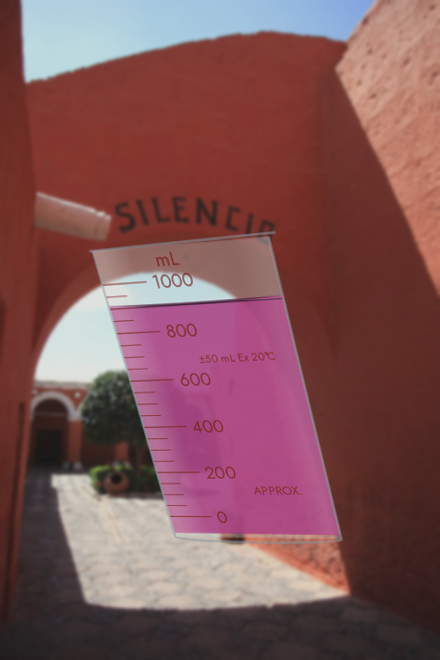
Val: 900 mL
